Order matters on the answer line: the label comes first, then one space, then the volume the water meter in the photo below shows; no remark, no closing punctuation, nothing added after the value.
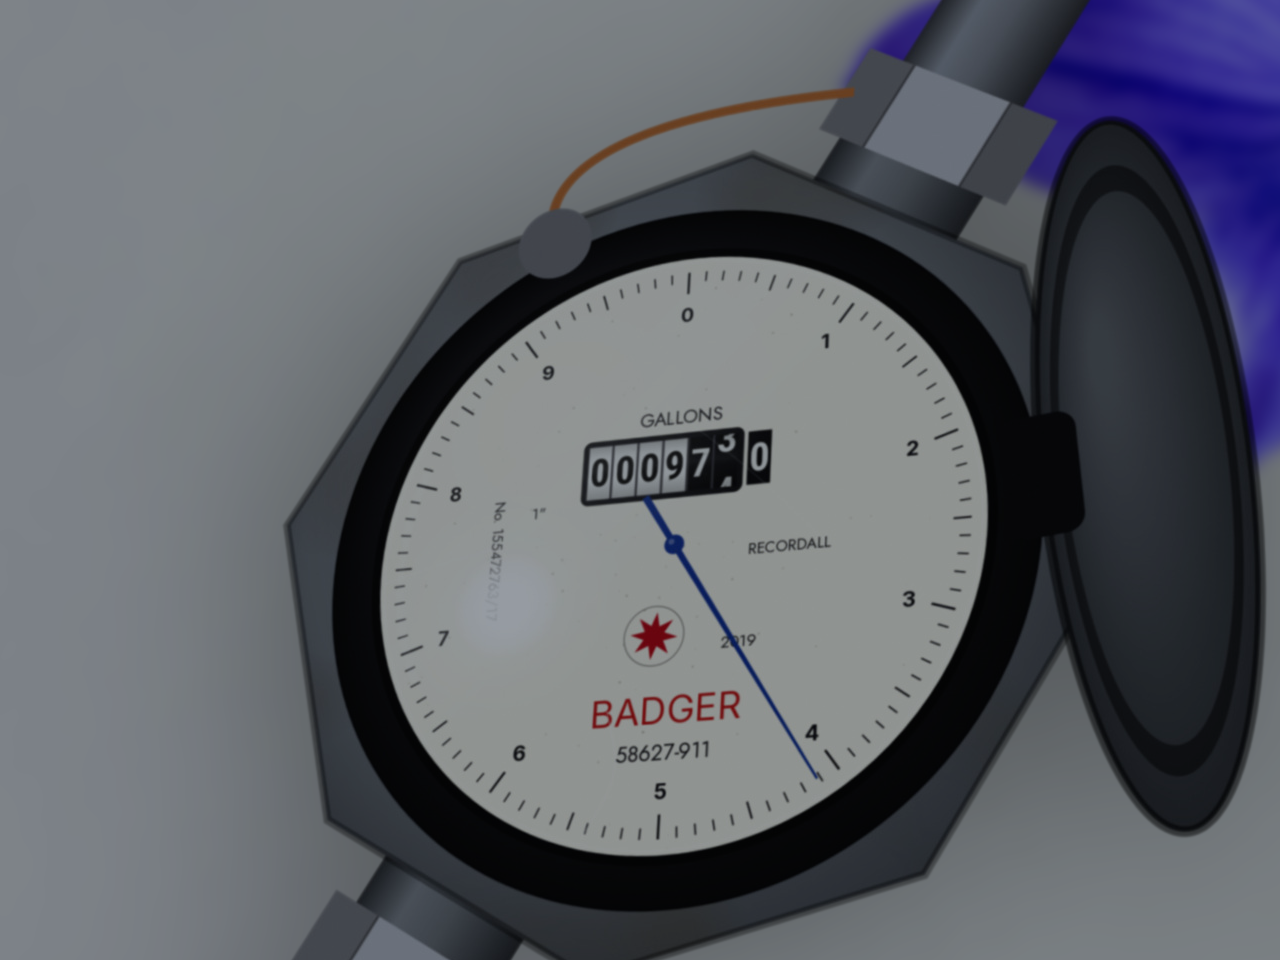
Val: 9734.1 gal
